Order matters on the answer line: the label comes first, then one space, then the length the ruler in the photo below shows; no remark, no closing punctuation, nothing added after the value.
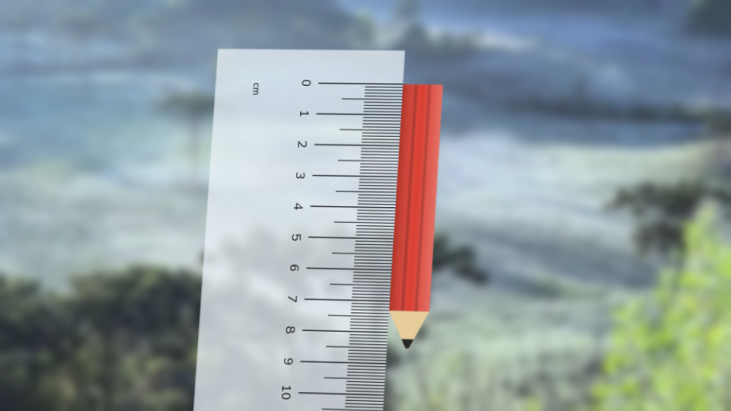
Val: 8.5 cm
